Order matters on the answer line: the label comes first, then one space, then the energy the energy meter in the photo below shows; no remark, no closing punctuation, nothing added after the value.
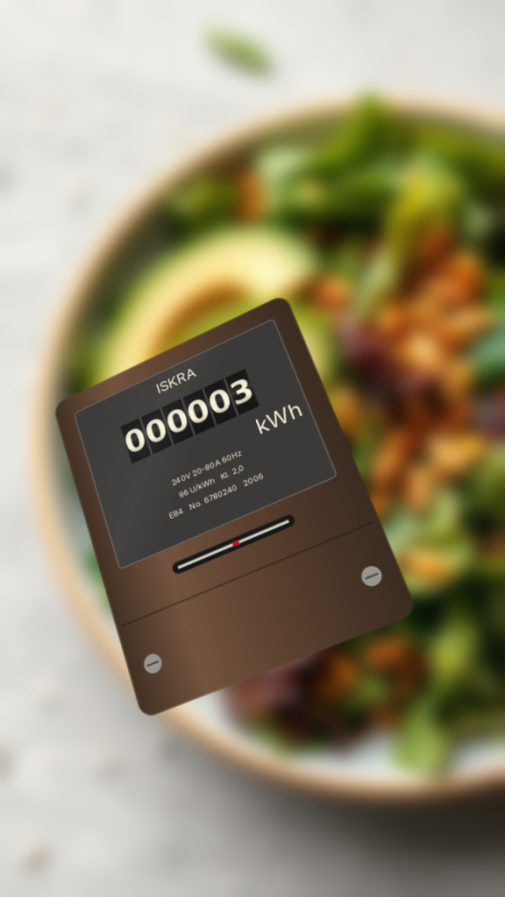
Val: 3 kWh
